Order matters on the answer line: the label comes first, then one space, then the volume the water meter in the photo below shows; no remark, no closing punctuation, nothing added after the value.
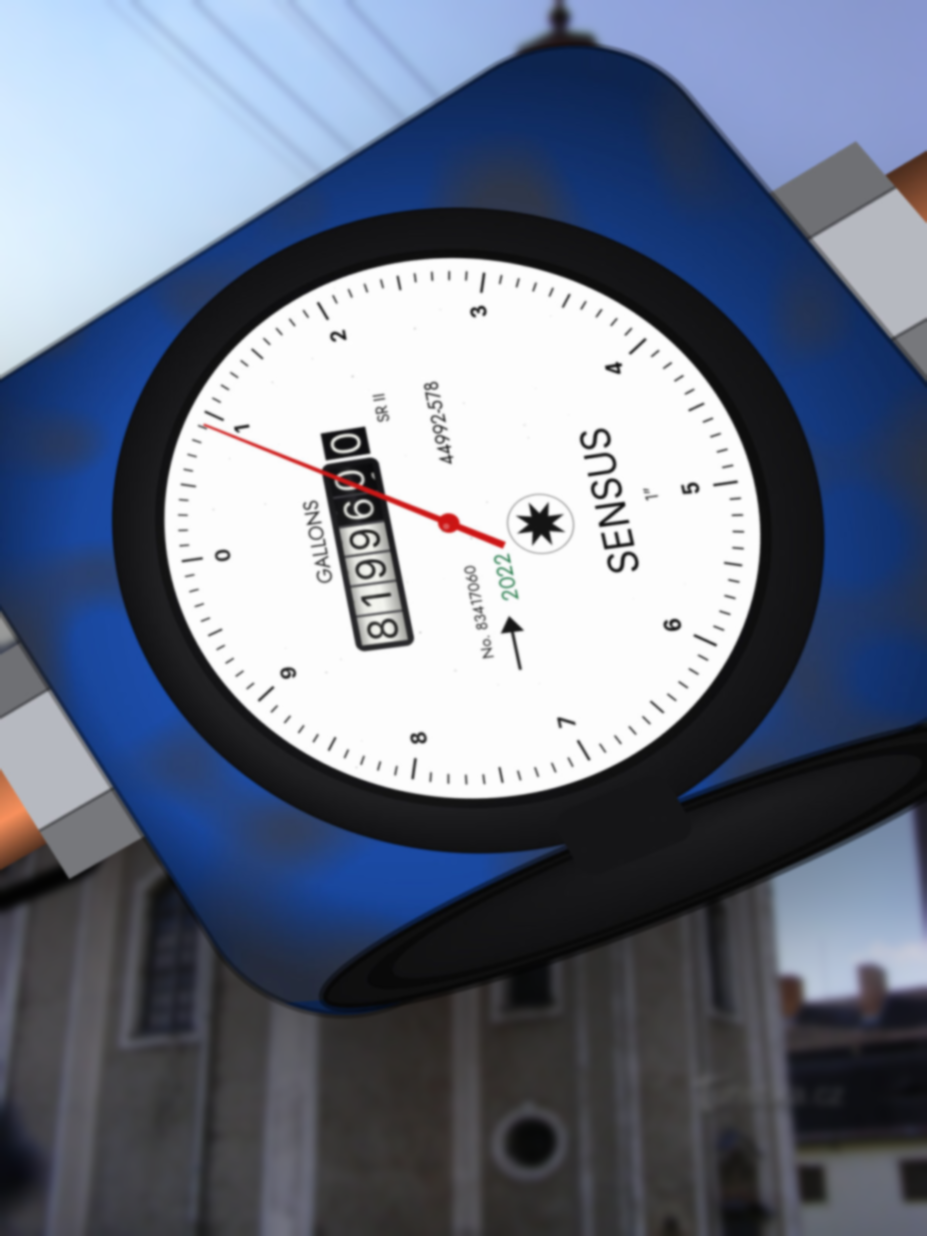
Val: 8199600.9 gal
